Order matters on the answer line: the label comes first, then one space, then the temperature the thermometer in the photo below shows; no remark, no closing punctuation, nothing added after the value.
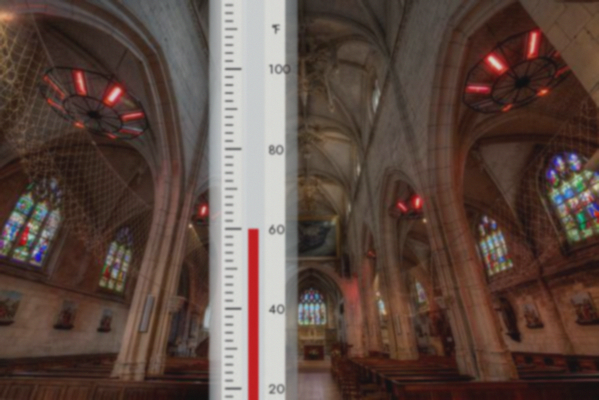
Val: 60 °F
